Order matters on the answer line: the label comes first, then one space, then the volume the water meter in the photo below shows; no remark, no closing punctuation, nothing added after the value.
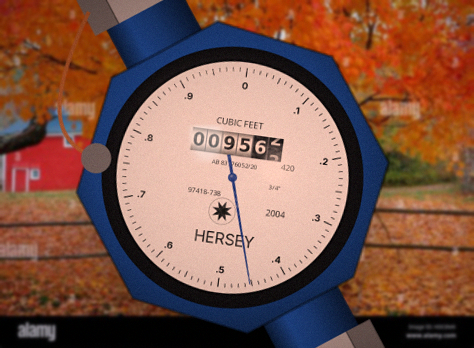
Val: 9562.45 ft³
